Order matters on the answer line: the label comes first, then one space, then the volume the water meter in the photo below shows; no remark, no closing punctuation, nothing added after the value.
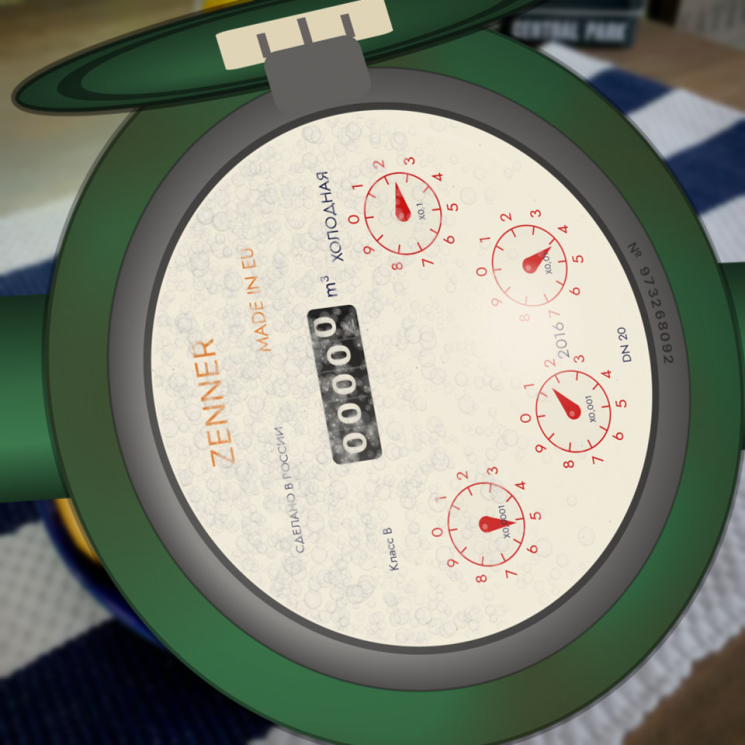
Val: 0.2415 m³
